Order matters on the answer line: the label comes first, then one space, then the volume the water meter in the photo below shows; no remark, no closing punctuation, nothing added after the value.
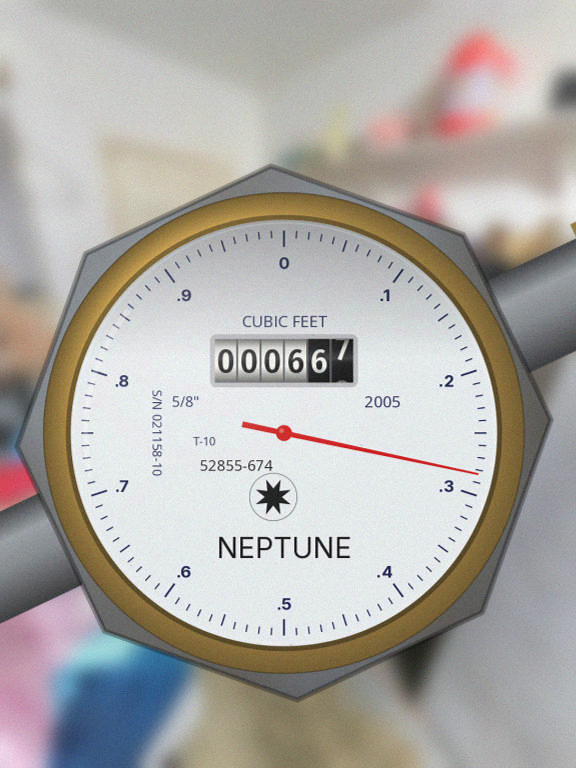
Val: 667.28 ft³
